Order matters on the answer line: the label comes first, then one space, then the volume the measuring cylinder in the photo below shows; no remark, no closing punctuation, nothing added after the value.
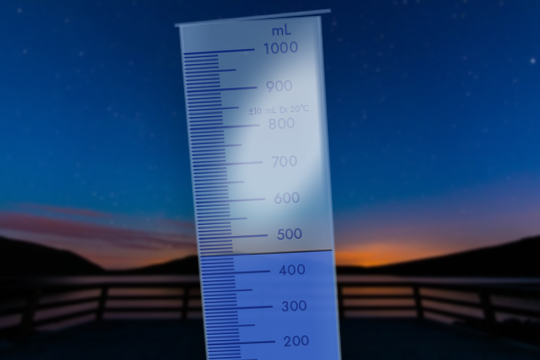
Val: 450 mL
